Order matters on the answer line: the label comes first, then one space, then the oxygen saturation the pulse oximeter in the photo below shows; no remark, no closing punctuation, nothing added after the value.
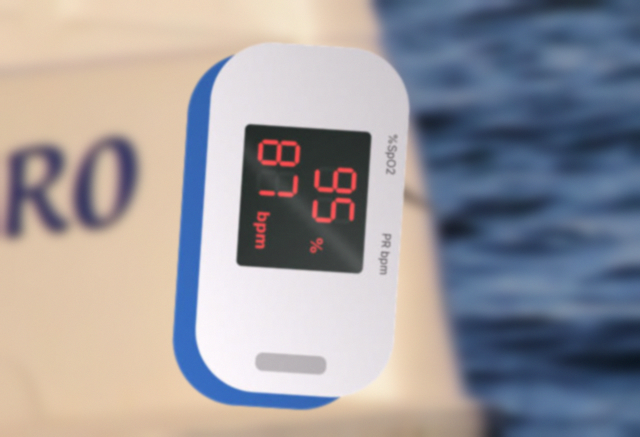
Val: 95 %
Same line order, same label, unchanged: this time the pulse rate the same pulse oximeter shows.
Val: 87 bpm
